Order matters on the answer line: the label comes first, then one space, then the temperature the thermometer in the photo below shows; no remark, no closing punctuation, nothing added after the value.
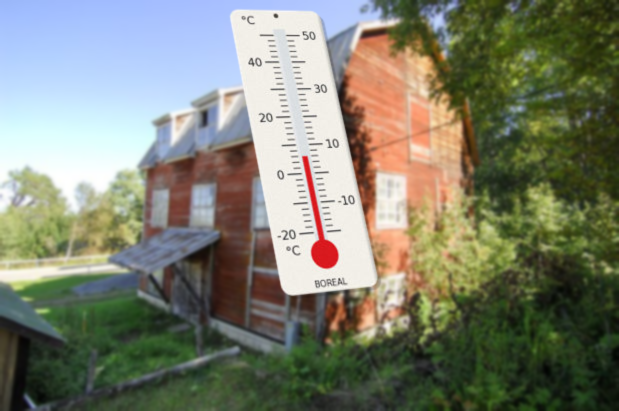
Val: 6 °C
